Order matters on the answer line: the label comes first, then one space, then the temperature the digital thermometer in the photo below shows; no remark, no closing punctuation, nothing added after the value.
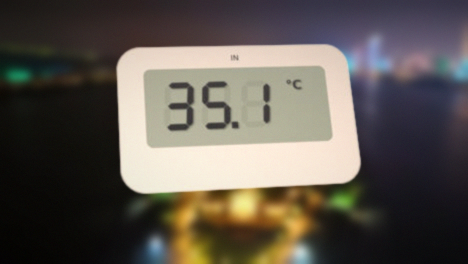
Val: 35.1 °C
